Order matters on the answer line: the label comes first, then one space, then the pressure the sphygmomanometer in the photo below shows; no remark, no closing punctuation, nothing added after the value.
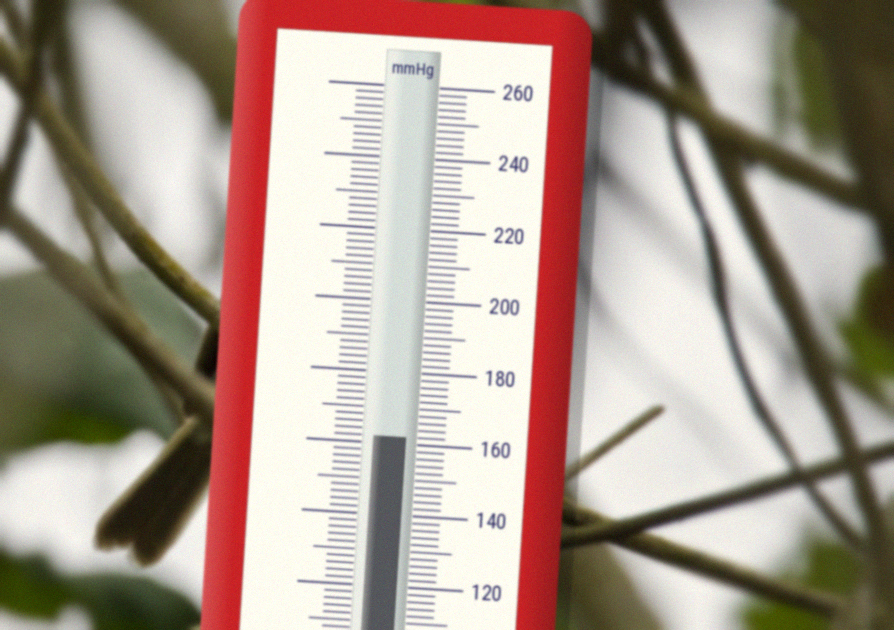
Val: 162 mmHg
